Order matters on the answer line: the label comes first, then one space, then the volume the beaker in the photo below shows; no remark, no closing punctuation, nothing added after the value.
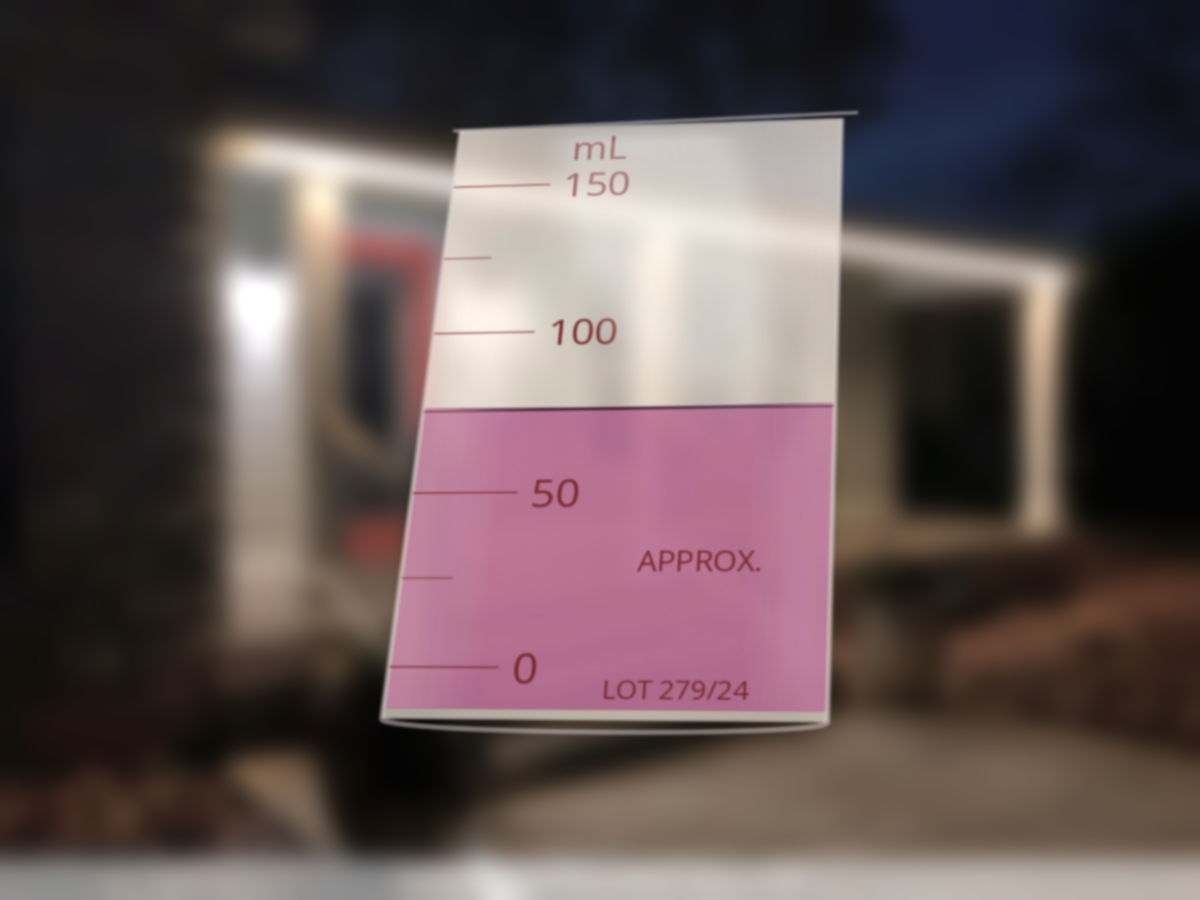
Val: 75 mL
